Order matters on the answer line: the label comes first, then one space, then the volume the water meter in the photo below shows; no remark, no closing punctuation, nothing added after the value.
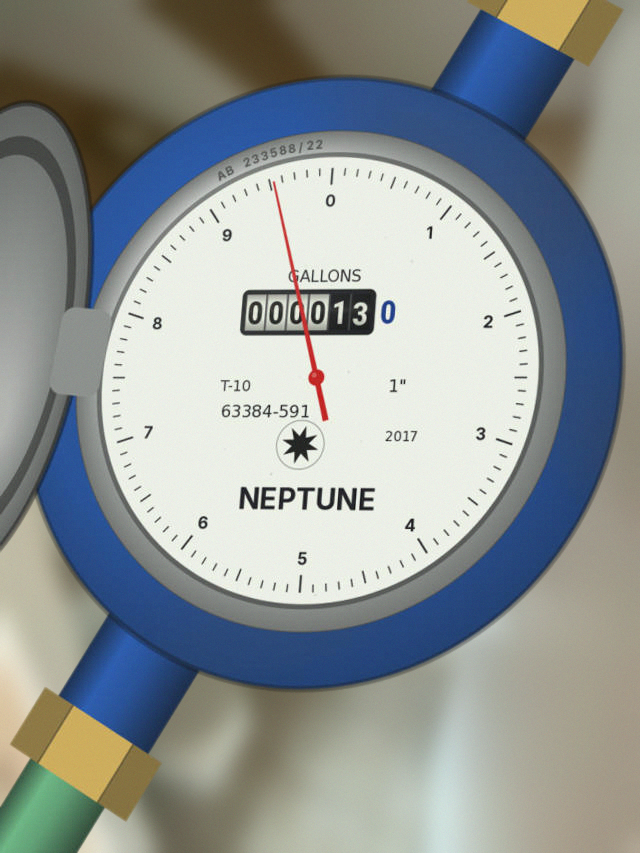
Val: 129.5 gal
